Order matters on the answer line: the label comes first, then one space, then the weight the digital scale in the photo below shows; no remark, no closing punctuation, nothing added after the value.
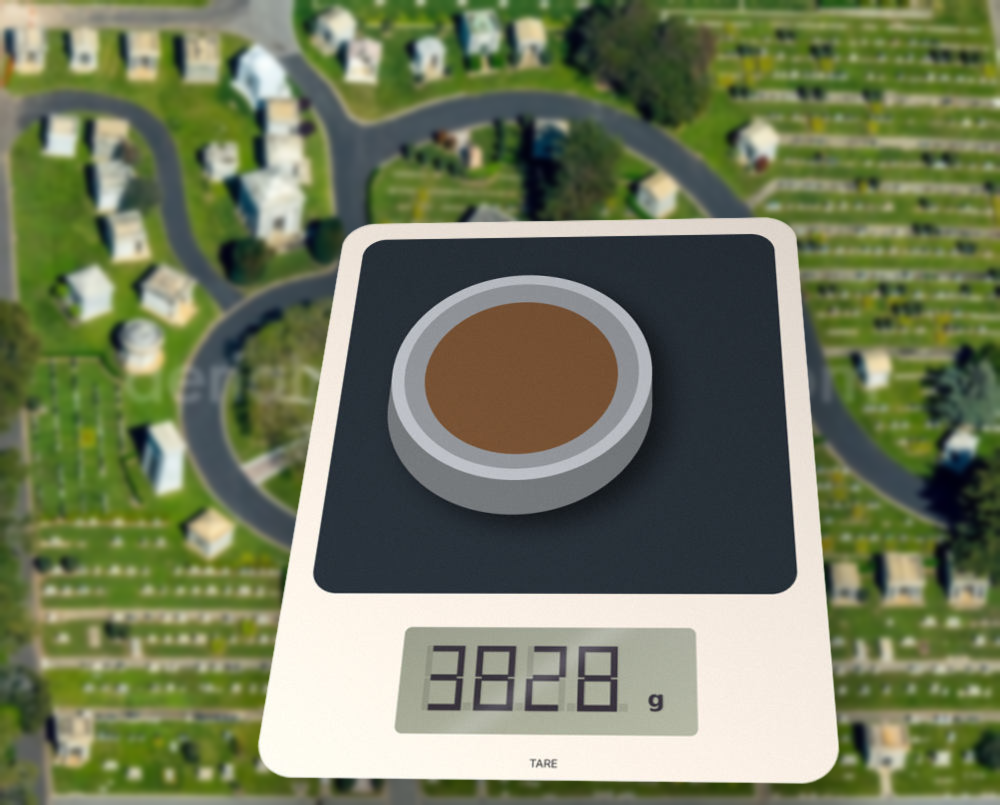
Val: 3828 g
